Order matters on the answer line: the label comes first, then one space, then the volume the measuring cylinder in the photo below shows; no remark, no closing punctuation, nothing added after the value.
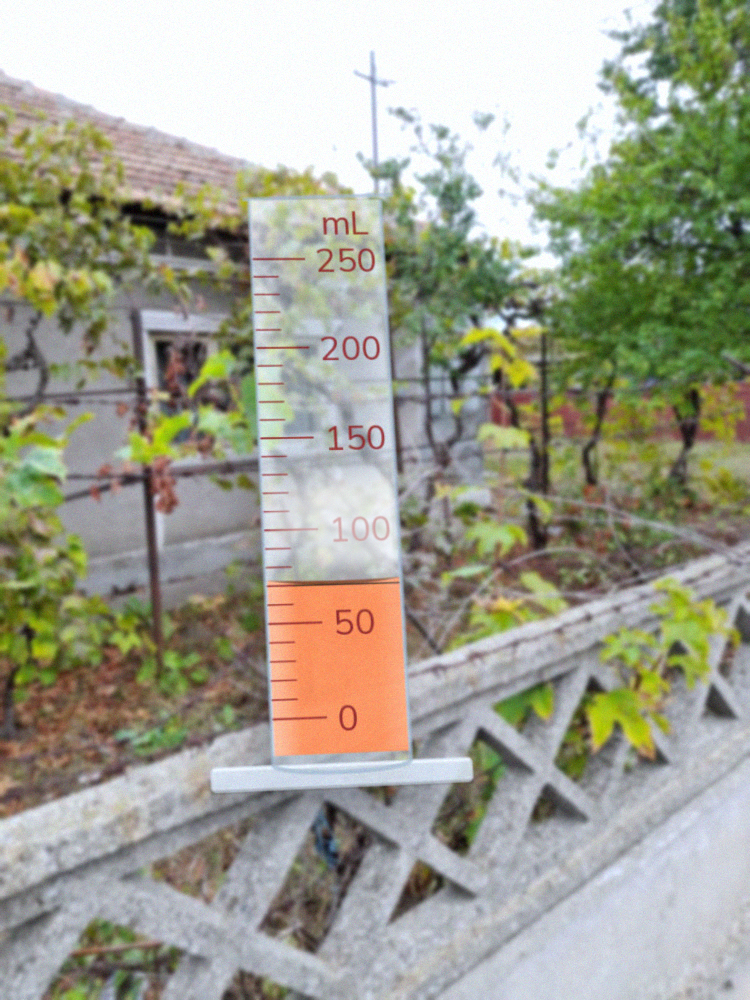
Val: 70 mL
